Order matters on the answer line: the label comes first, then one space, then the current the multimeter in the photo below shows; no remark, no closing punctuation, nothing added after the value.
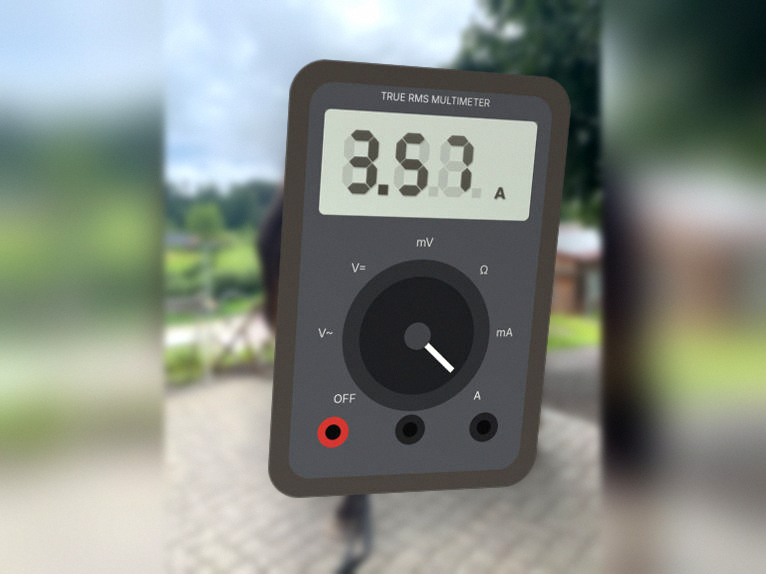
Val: 3.57 A
